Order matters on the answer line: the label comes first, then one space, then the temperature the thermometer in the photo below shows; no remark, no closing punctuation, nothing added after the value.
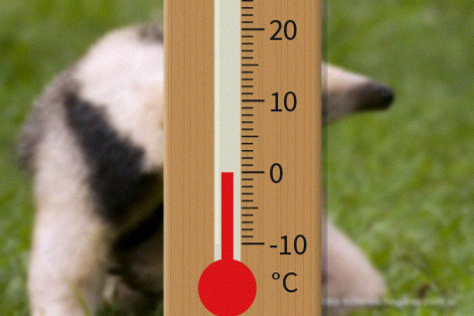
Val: 0 °C
